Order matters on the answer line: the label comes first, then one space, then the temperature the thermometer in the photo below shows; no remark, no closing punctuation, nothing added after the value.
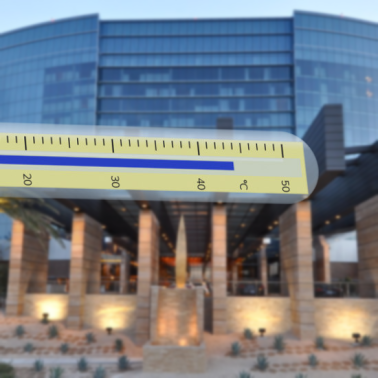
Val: 44 °C
